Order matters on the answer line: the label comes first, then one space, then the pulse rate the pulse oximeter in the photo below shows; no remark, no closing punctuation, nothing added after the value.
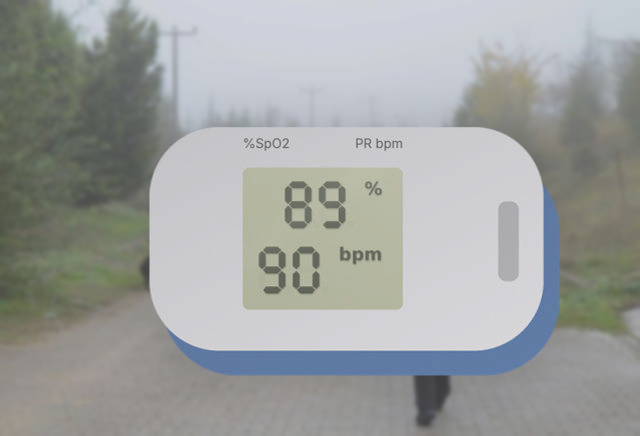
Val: 90 bpm
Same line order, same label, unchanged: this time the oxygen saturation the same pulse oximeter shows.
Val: 89 %
